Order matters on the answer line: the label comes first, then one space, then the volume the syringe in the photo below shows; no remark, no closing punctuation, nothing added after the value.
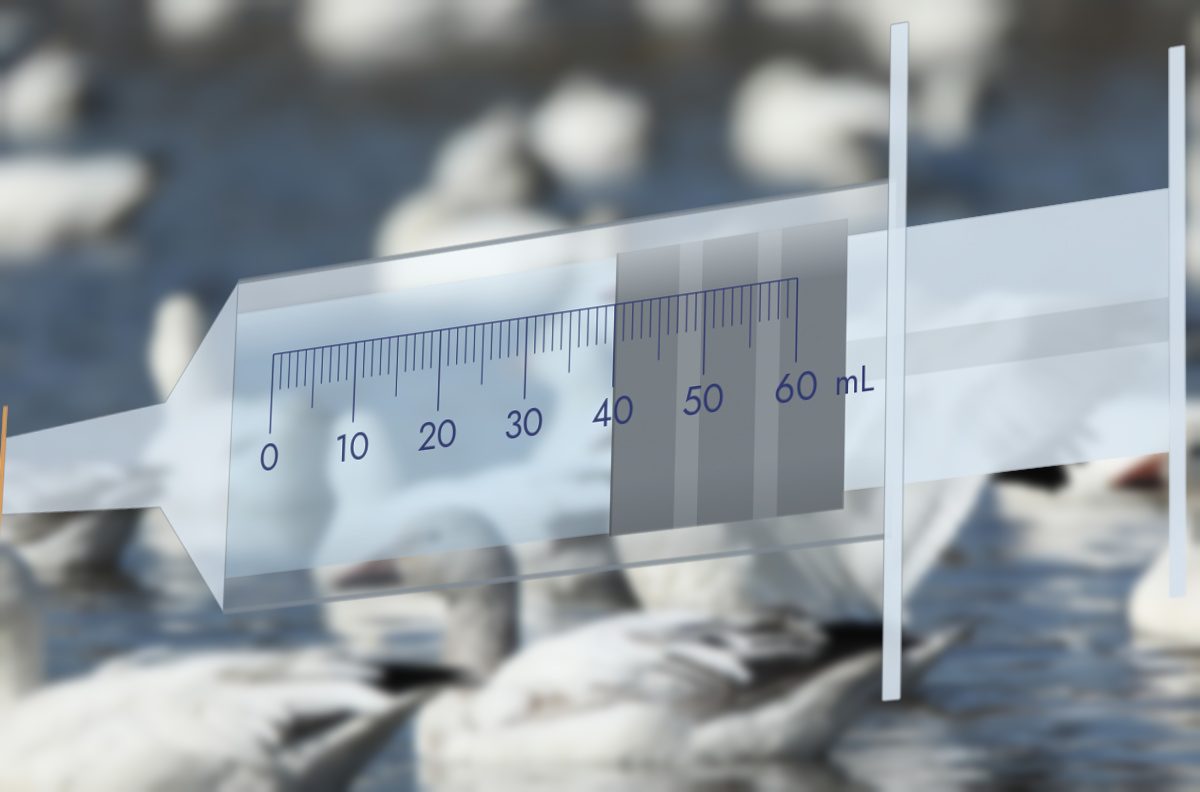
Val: 40 mL
